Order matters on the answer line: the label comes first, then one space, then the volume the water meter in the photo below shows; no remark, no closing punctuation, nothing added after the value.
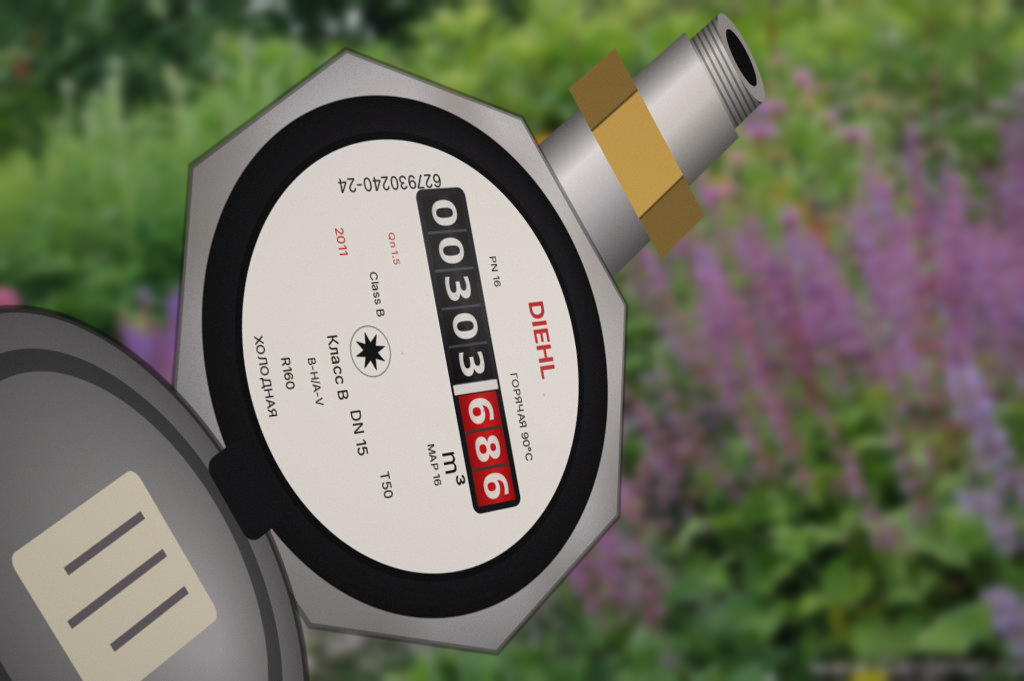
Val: 303.686 m³
